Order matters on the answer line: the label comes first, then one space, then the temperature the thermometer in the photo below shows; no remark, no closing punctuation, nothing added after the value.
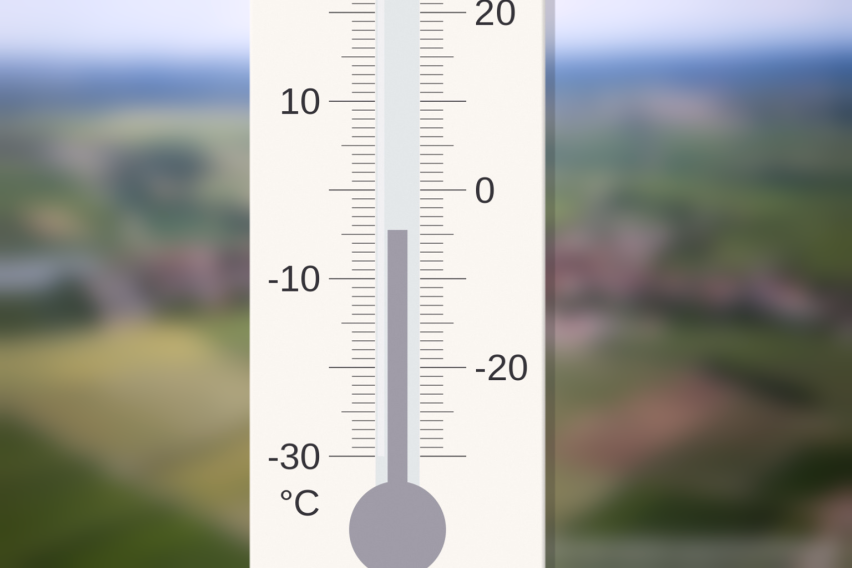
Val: -4.5 °C
